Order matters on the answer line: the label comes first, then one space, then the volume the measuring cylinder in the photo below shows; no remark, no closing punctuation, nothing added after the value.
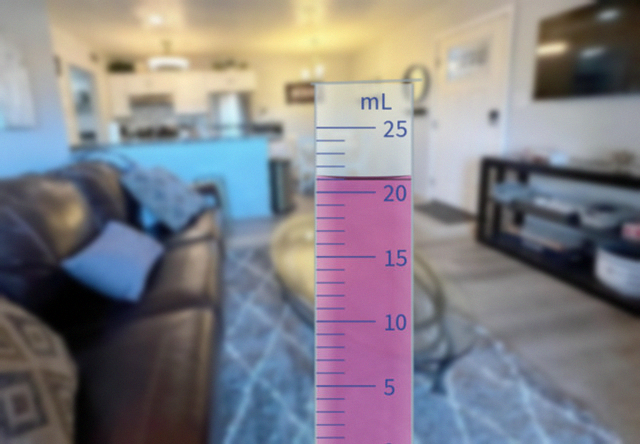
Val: 21 mL
